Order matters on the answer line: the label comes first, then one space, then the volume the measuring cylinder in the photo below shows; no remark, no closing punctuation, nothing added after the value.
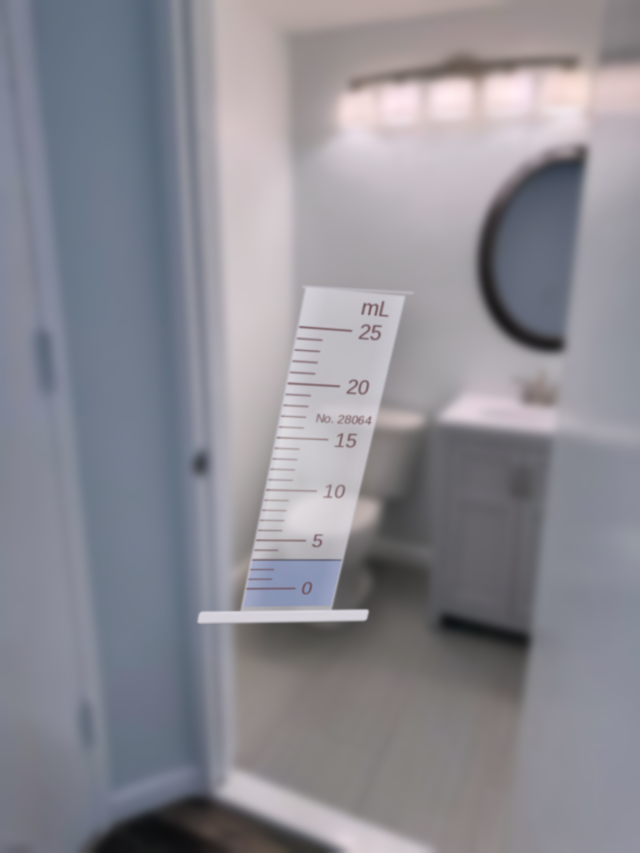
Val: 3 mL
